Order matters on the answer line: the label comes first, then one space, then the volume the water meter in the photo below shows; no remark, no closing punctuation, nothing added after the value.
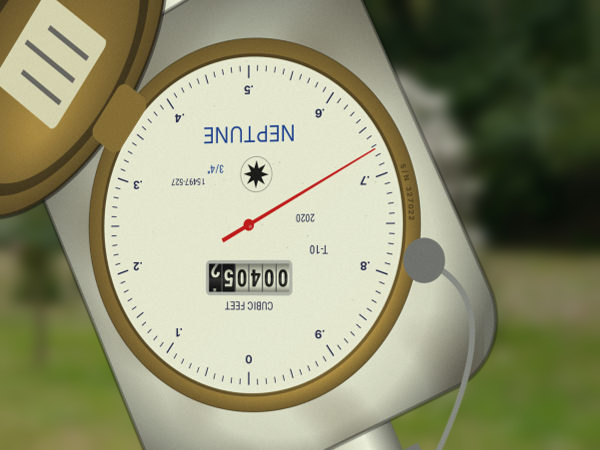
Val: 4051.67 ft³
